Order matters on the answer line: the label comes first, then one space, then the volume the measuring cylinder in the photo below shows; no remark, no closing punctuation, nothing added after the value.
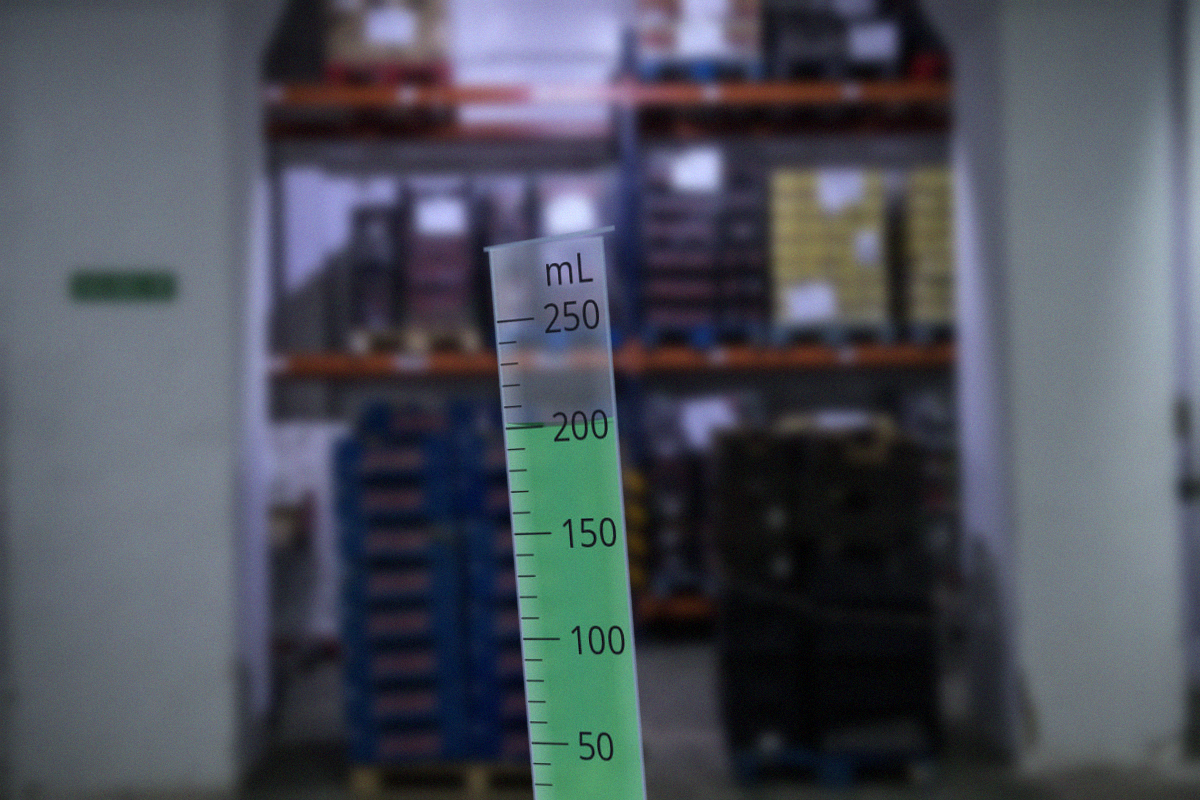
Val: 200 mL
